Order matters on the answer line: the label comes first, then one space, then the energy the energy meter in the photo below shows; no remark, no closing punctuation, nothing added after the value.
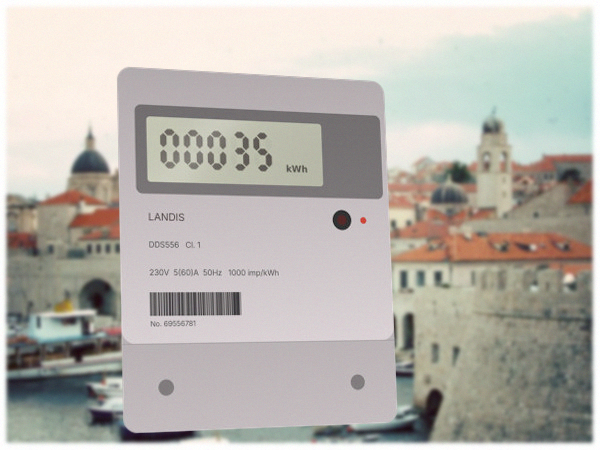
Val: 35 kWh
